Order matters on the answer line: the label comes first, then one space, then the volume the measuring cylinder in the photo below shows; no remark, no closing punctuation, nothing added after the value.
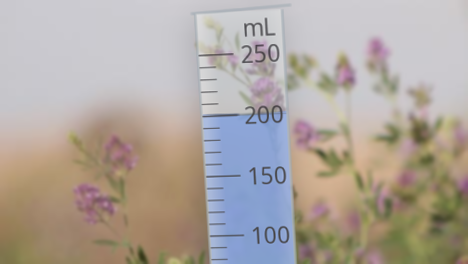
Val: 200 mL
